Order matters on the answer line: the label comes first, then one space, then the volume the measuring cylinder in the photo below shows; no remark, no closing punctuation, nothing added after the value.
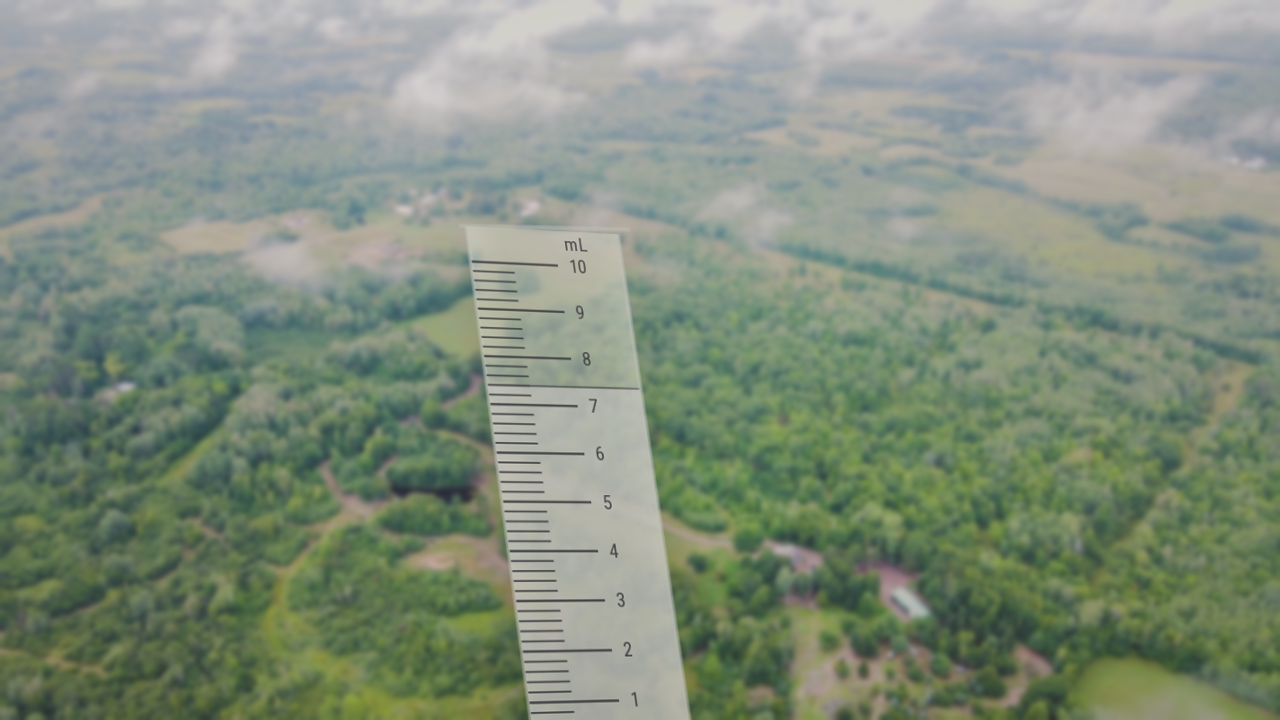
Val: 7.4 mL
